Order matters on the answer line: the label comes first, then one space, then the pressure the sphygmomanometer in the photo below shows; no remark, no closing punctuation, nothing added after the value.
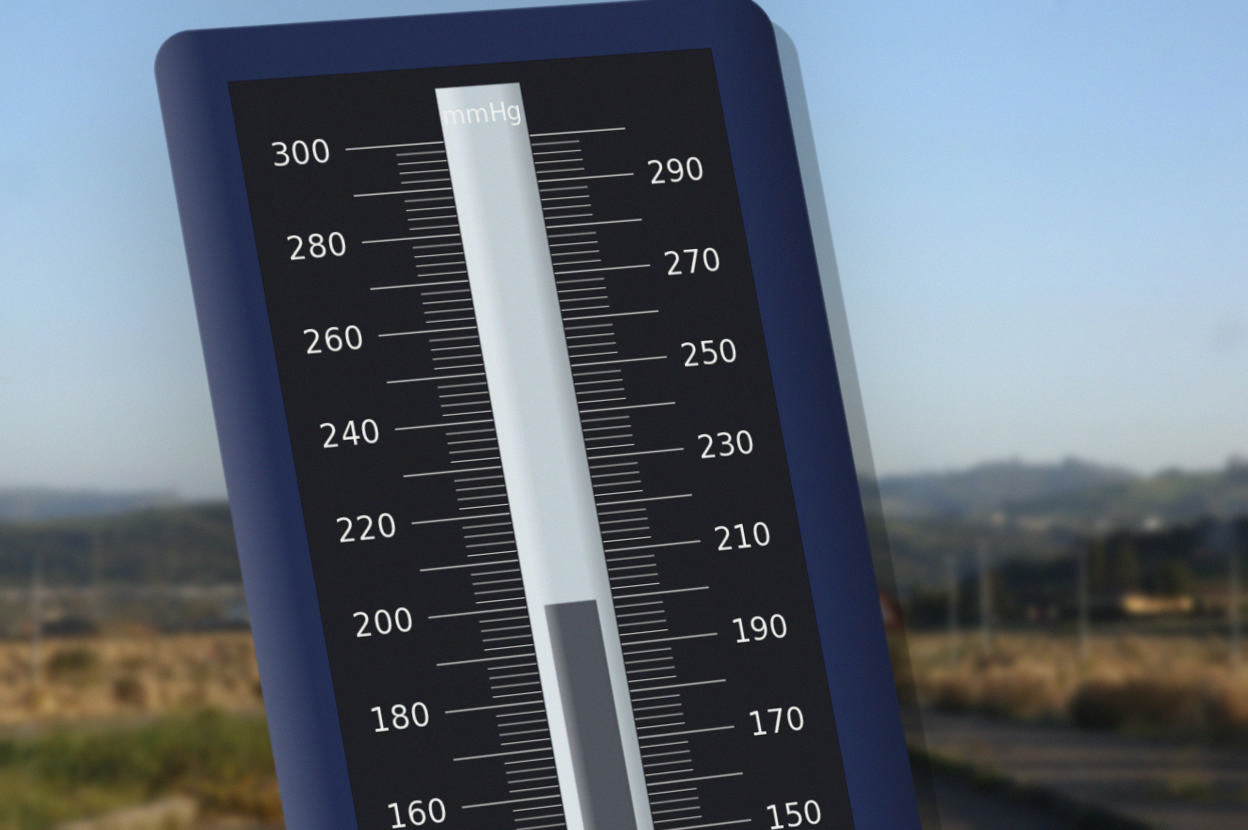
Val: 200 mmHg
